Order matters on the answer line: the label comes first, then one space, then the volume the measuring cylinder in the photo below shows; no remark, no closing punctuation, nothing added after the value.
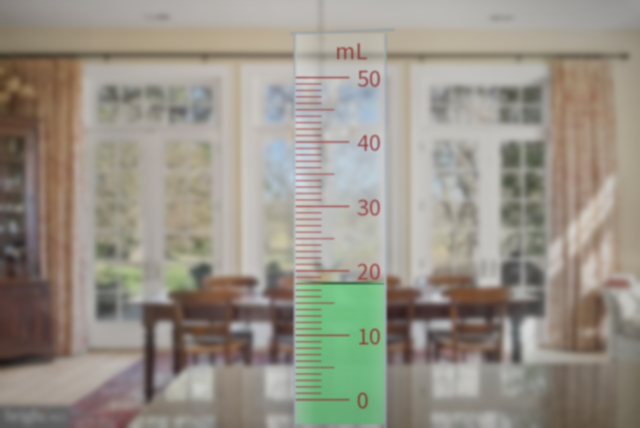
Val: 18 mL
